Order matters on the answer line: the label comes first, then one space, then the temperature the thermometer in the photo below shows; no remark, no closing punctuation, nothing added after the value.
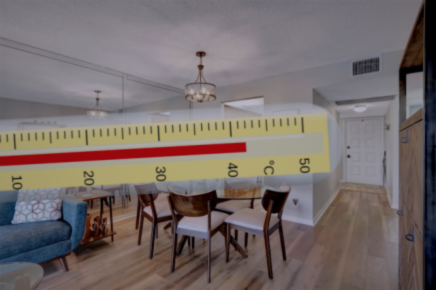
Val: 42 °C
